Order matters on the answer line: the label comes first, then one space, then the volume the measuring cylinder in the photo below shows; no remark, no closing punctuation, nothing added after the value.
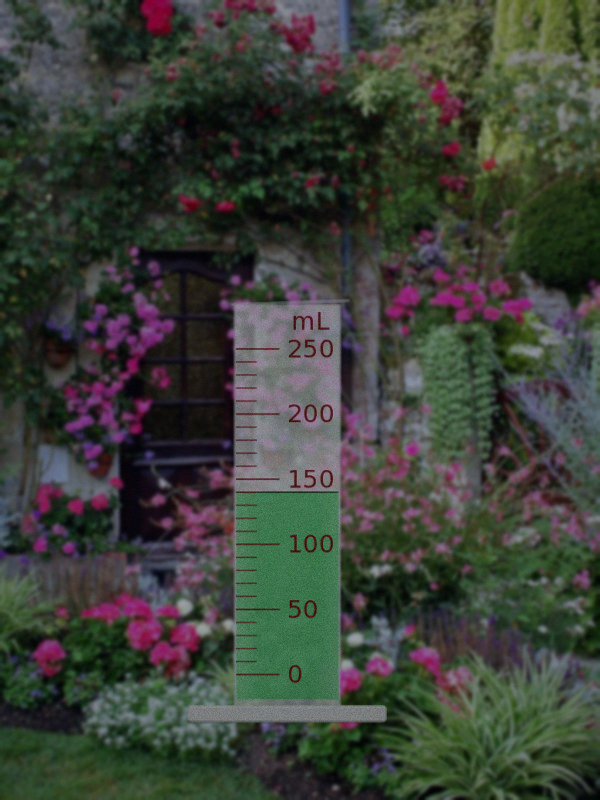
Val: 140 mL
